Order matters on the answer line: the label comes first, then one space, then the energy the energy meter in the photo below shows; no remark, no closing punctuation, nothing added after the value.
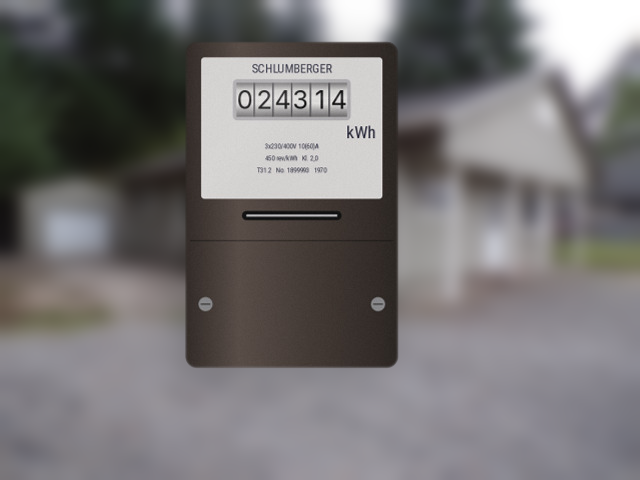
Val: 24314 kWh
